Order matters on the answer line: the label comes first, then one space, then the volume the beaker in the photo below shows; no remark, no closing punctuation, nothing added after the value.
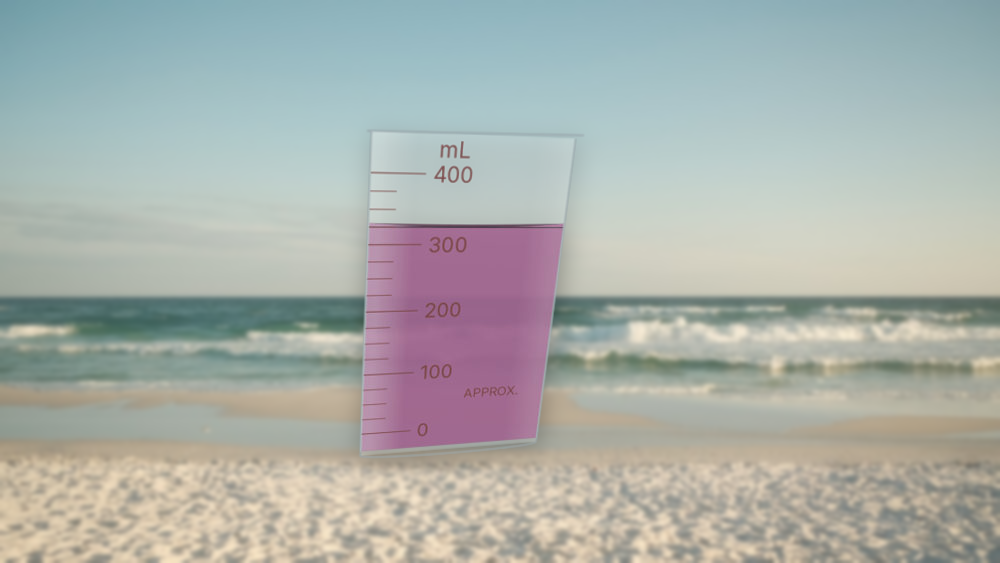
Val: 325 mL
